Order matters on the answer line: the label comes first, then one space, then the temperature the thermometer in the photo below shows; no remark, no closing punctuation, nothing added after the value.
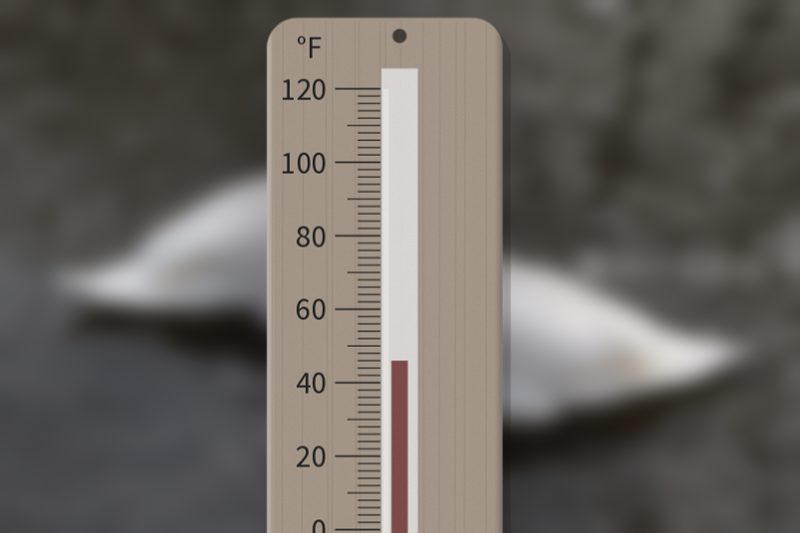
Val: 46 °F
